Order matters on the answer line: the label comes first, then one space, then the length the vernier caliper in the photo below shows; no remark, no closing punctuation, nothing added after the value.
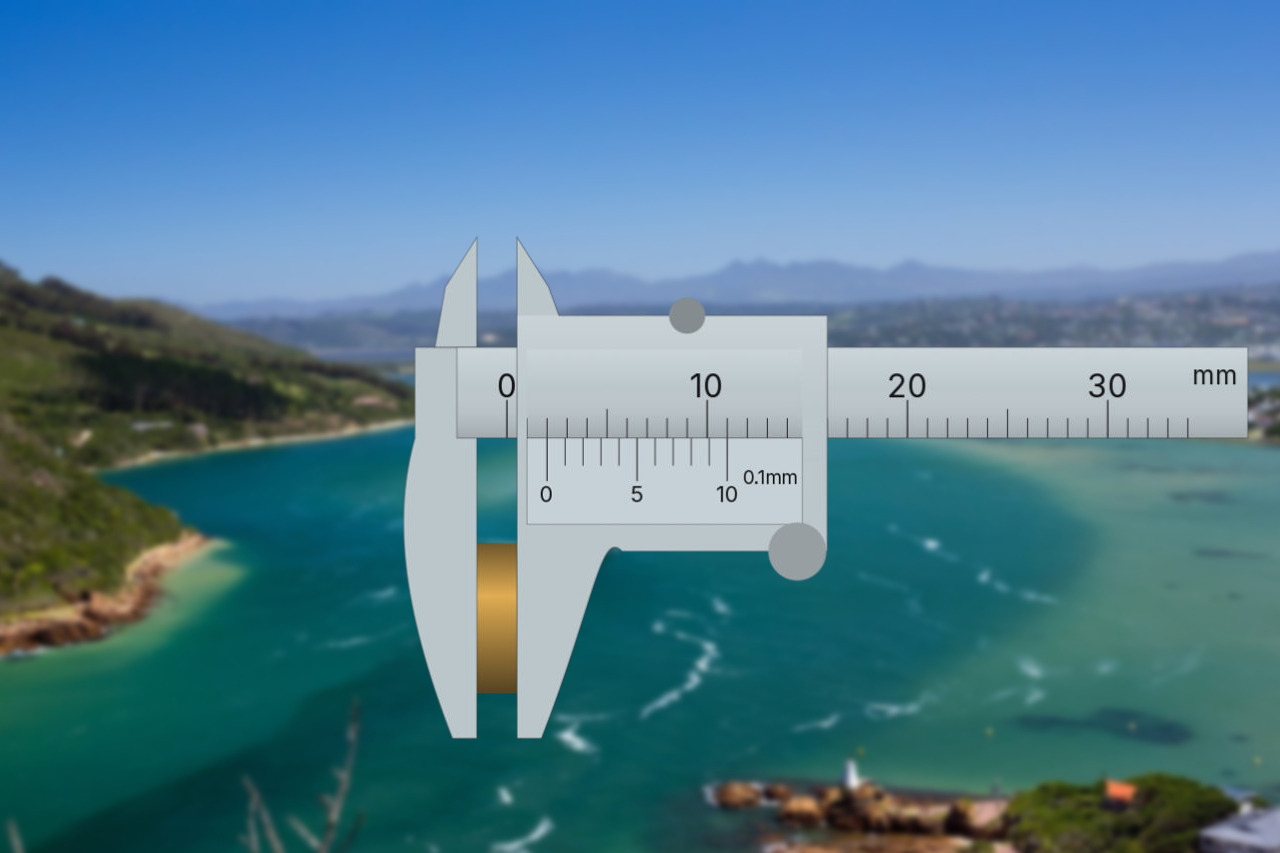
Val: 2.0 mm
